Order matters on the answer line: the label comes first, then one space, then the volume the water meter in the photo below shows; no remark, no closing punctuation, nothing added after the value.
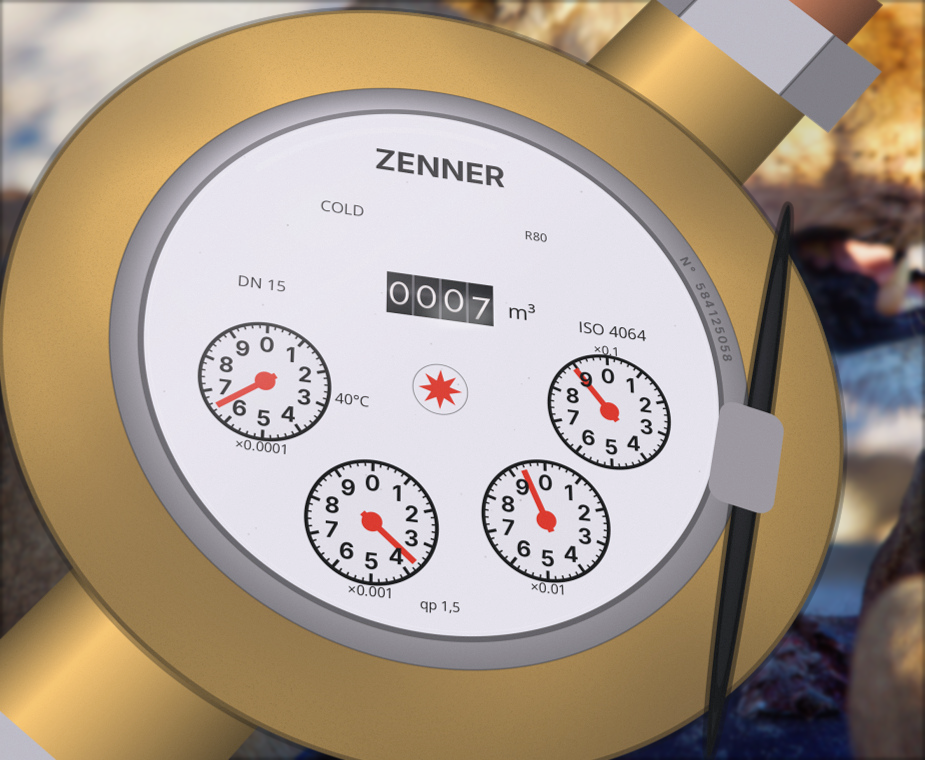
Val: 6.8936 m³
